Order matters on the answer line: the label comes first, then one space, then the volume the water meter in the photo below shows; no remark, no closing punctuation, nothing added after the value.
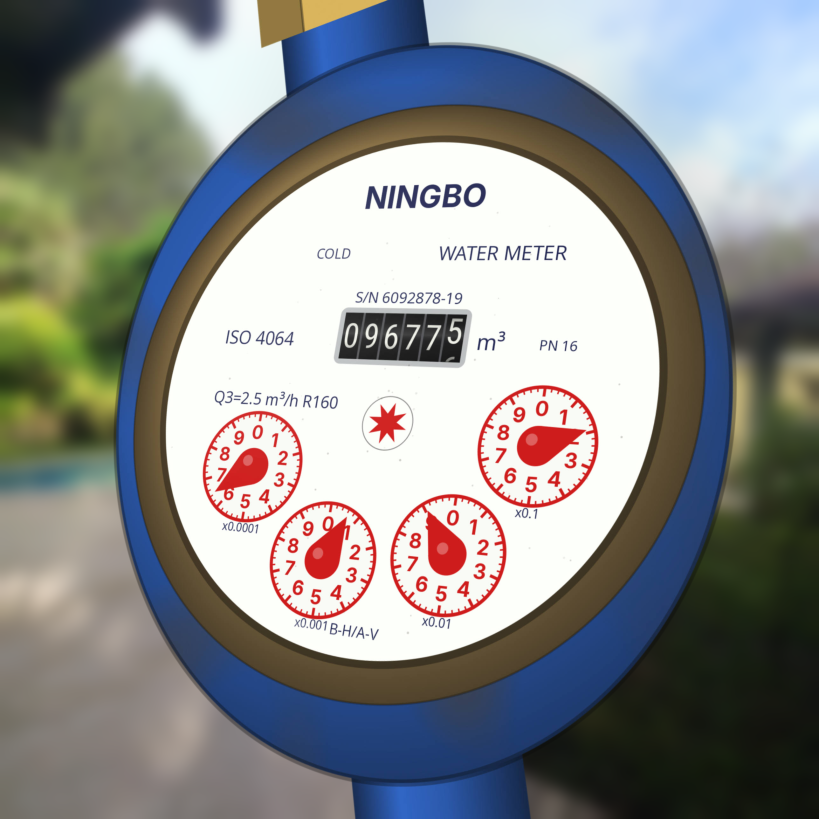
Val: 96775.1906 m³
